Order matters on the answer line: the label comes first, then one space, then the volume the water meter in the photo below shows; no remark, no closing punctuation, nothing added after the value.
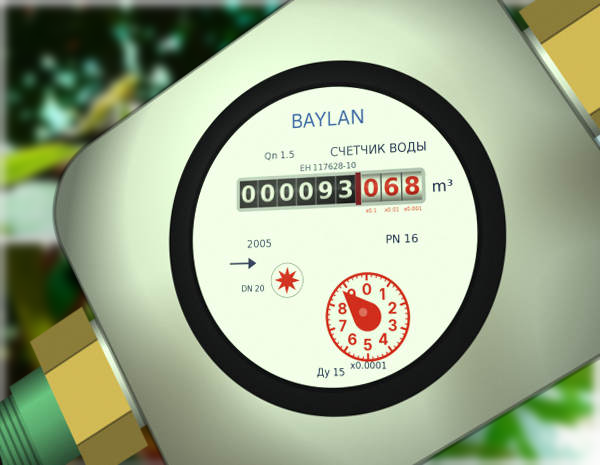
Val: 93.0688 m³
